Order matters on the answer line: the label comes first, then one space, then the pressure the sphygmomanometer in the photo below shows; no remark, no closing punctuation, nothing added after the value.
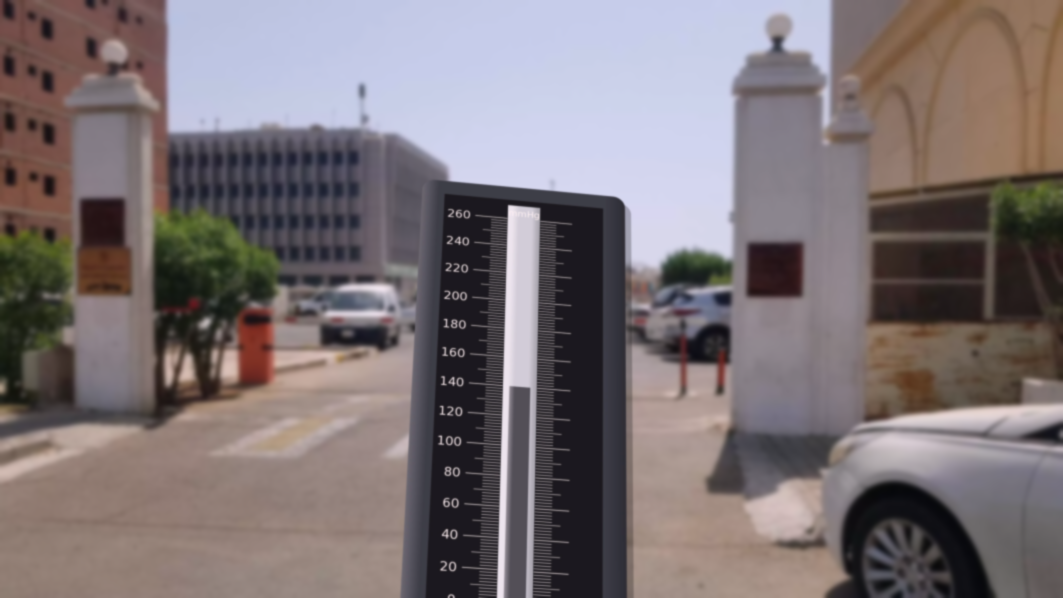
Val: 140 mmHg
